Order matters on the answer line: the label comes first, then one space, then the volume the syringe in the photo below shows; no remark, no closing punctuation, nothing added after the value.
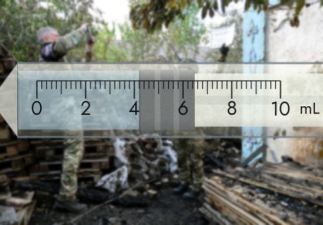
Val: 4.2 mL
